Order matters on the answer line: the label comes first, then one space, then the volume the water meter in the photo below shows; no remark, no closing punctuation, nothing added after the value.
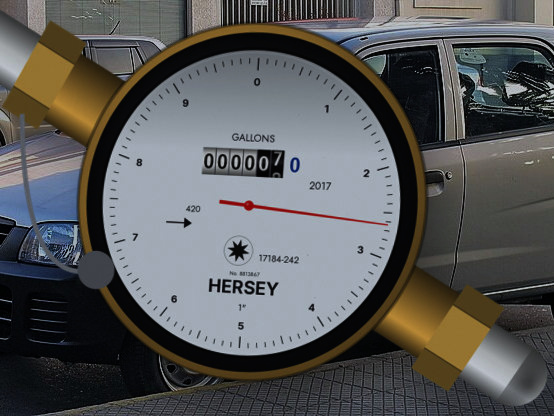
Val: 72.6 gal
